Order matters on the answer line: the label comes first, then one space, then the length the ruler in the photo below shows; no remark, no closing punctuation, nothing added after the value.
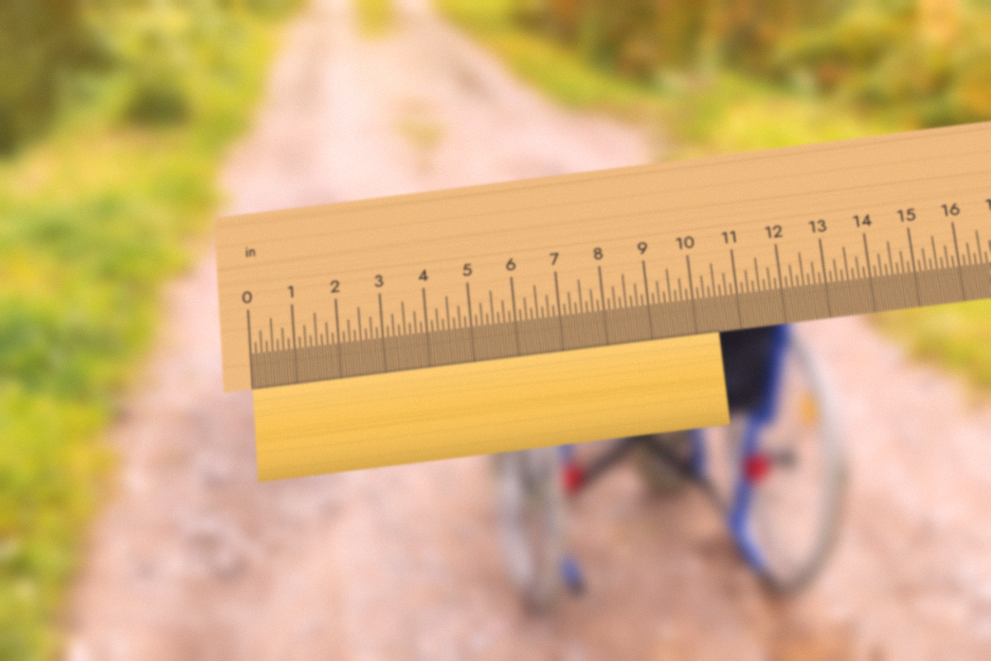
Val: 10.5 in
